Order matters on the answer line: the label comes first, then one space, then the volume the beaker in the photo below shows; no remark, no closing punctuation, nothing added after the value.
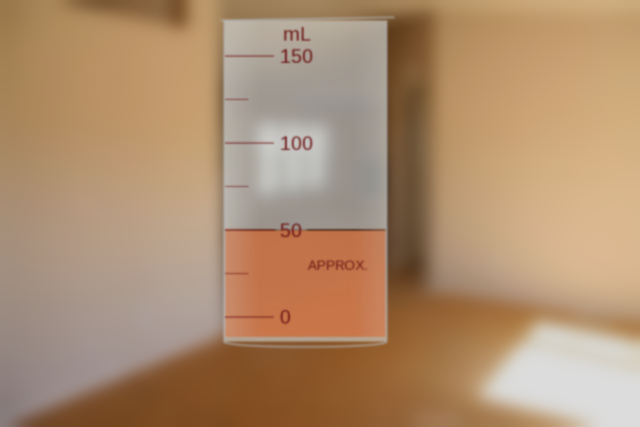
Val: 50 mL
